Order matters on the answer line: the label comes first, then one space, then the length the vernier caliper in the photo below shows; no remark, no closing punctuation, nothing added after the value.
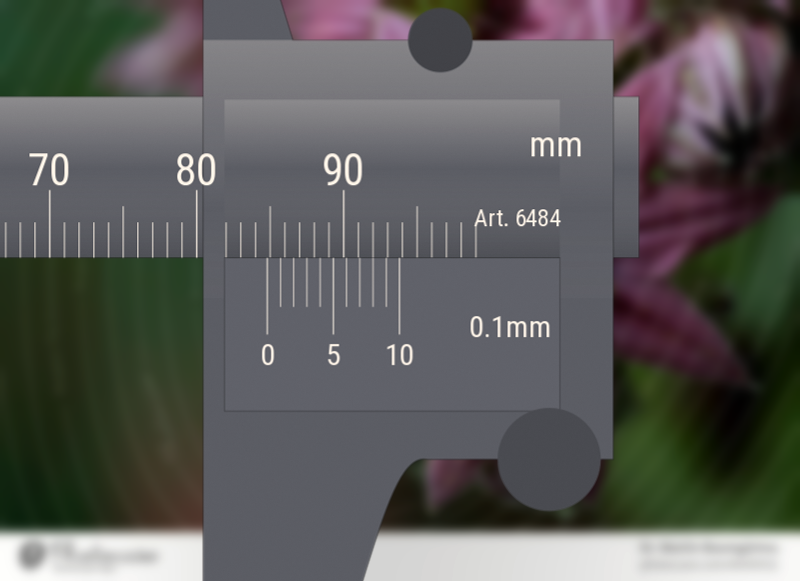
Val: 84.8 mm
